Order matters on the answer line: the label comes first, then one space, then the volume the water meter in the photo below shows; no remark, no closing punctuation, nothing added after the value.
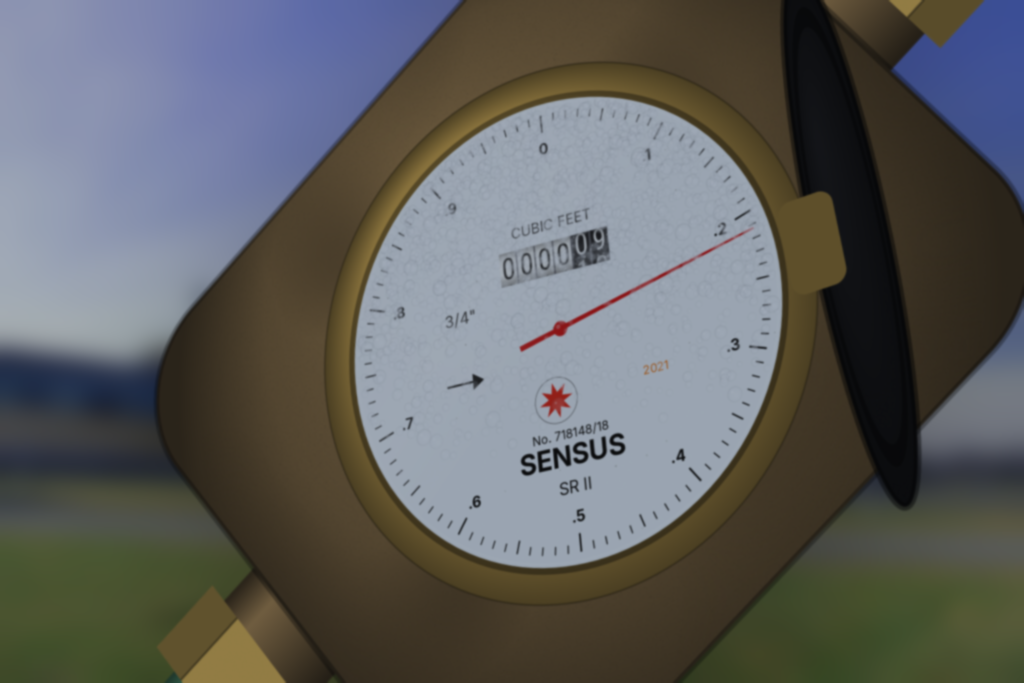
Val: 9.21 ft³
